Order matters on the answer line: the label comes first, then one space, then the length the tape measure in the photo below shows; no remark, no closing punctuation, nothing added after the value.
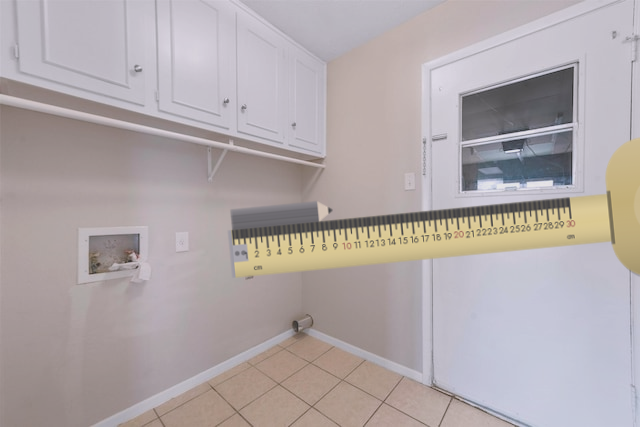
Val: 9 cm
